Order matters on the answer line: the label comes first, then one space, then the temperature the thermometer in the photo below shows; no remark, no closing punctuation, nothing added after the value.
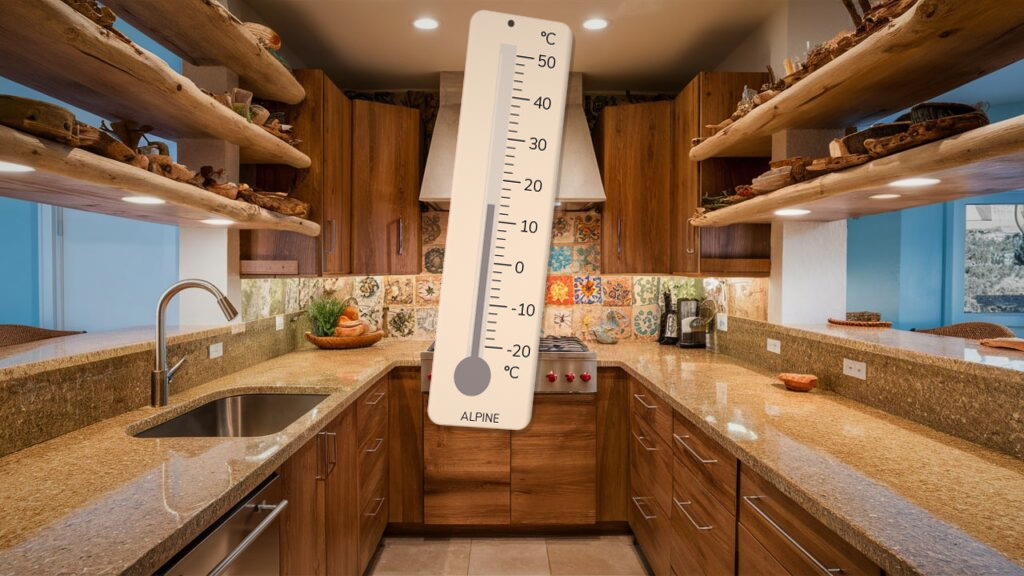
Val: 14 °C
